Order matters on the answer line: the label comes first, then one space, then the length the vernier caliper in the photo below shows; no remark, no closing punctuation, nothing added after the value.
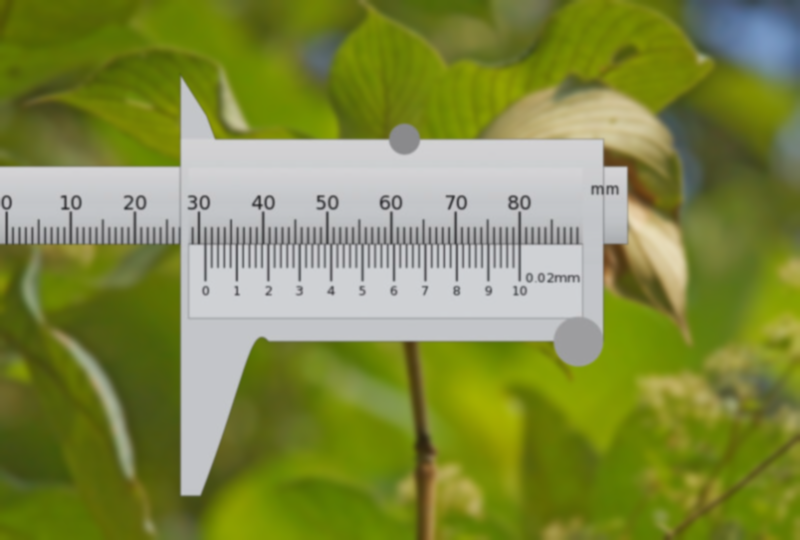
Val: 31.0 mm
